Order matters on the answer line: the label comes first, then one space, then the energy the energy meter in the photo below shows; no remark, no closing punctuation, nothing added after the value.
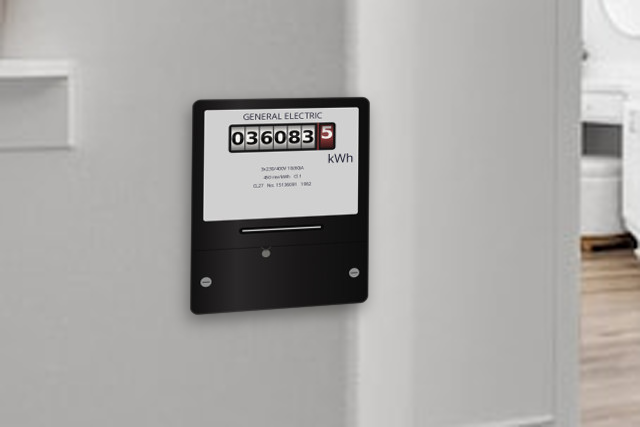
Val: 36083.5 kWh
